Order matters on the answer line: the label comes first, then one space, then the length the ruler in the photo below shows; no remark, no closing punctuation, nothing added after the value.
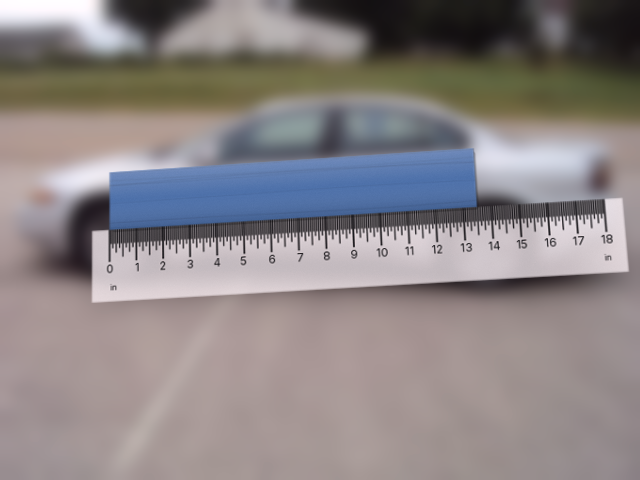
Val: 13.5 in
